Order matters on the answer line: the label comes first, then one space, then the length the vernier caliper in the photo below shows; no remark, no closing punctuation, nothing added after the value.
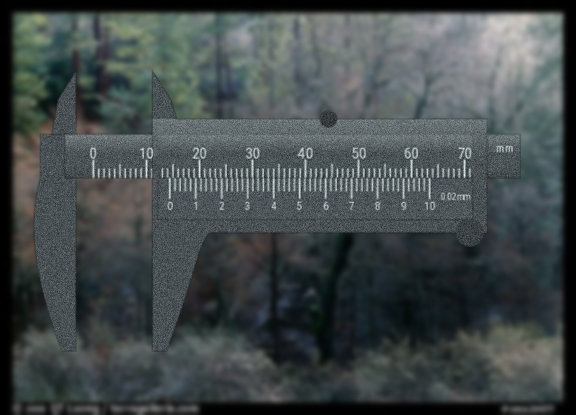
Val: 14.4 mm
